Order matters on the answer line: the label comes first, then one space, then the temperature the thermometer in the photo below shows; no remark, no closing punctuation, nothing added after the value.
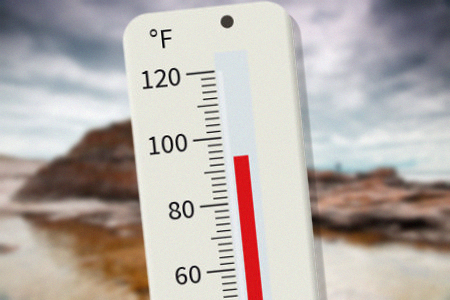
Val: 94 °F
